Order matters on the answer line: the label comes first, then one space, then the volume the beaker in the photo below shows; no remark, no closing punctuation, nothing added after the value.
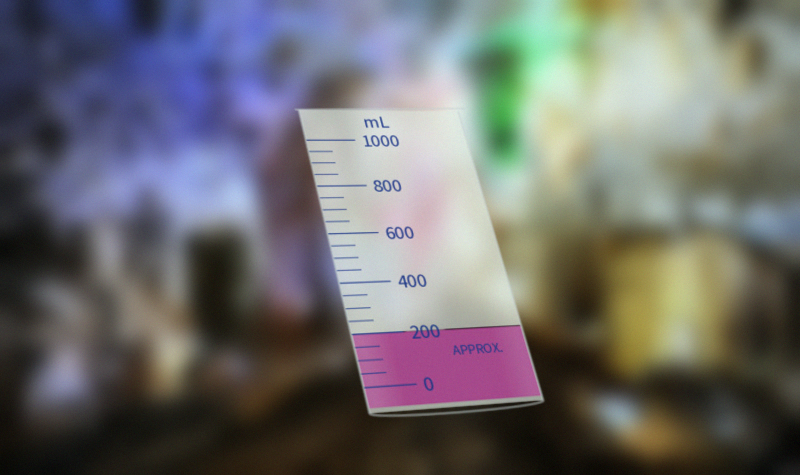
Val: 200 mL
